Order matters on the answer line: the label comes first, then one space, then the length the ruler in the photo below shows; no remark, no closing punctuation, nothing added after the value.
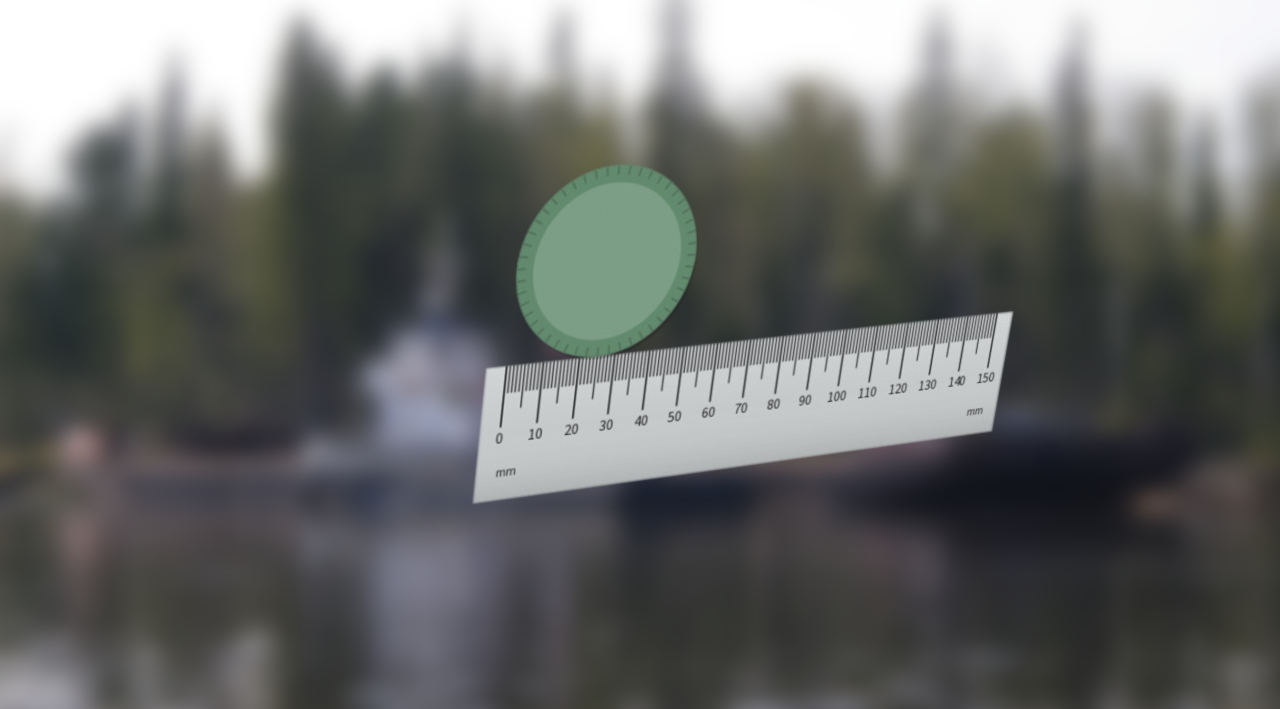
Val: 50 mm
